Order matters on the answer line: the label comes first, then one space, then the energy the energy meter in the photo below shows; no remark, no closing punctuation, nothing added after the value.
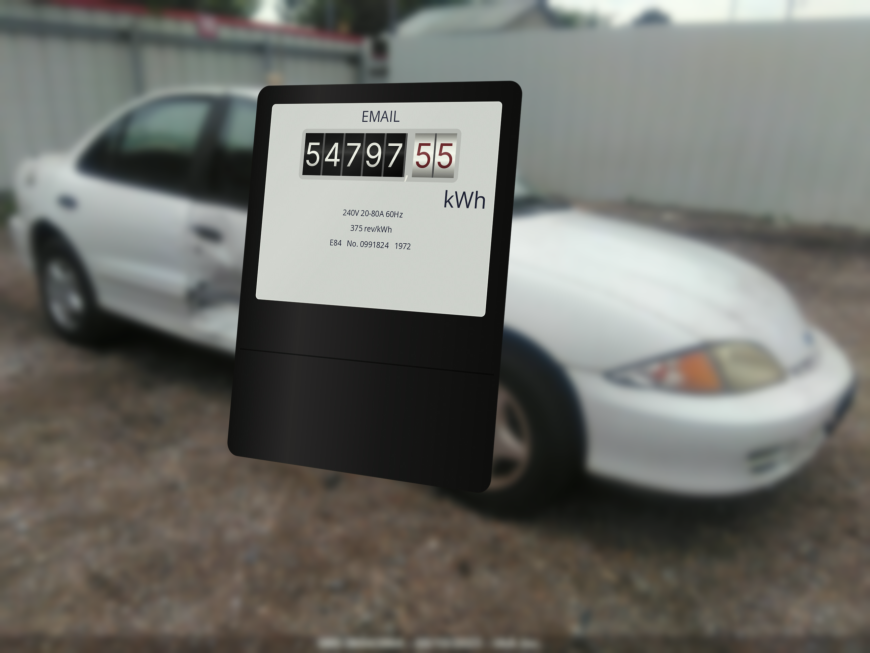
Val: 54797.55 kWh
